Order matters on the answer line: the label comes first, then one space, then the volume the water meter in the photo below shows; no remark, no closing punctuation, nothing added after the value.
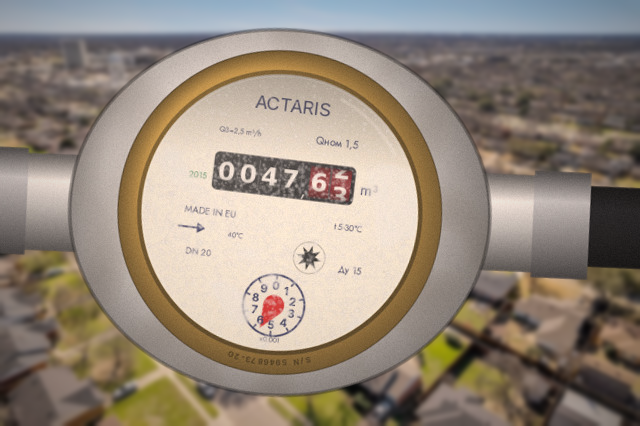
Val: 47.625 m³
